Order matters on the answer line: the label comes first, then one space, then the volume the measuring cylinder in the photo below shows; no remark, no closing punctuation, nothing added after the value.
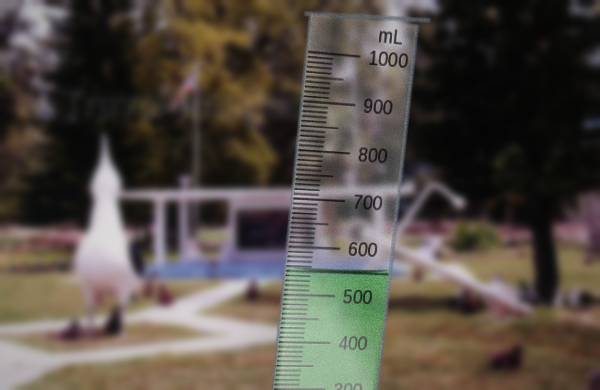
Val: 550 mL
